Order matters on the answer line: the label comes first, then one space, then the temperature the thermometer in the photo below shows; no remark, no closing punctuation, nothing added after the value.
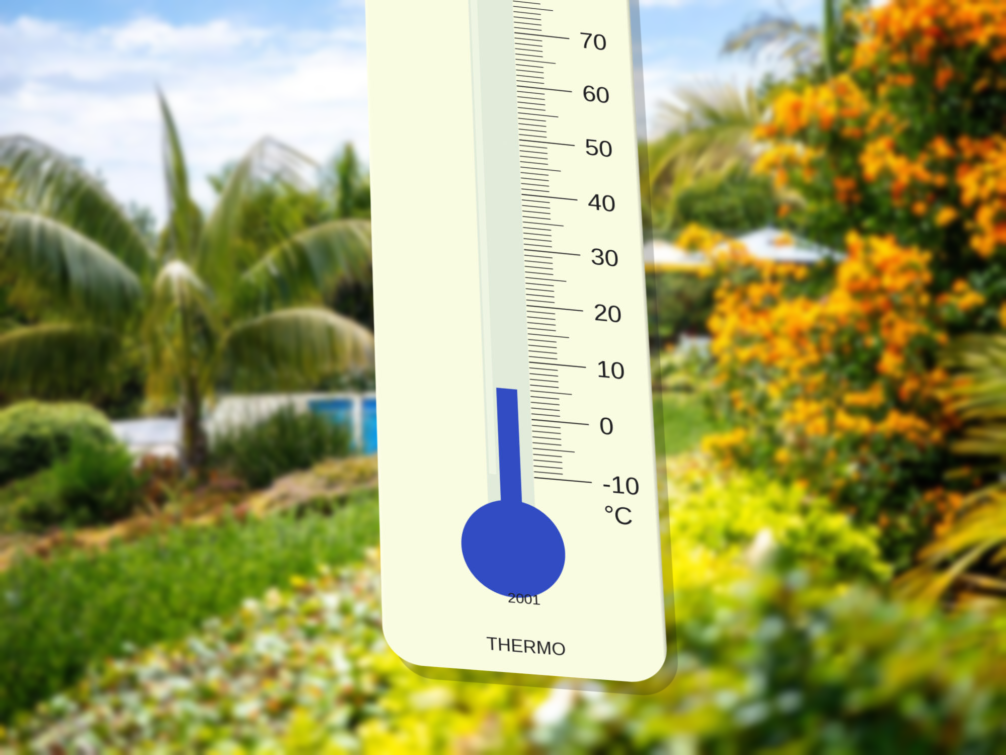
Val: 5 °C
